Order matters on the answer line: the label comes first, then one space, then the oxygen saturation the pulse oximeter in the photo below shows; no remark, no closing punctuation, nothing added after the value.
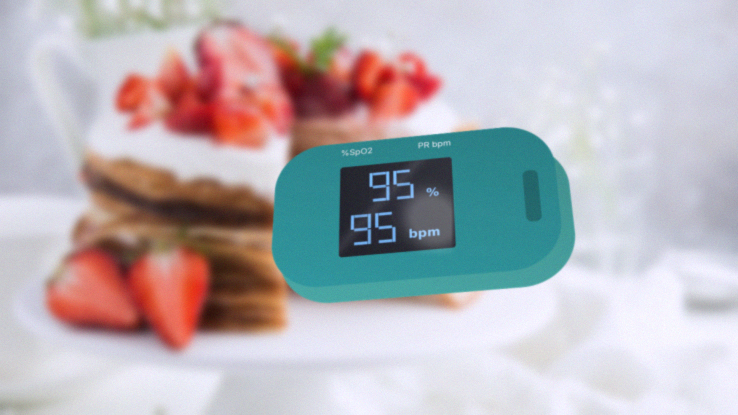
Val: 95 %
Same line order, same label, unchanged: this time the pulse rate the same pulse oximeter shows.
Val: 95 bpm
